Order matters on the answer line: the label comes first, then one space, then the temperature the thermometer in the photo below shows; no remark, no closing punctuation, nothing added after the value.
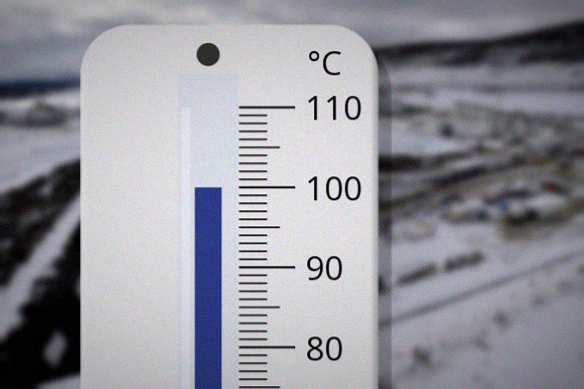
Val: 100 °C
